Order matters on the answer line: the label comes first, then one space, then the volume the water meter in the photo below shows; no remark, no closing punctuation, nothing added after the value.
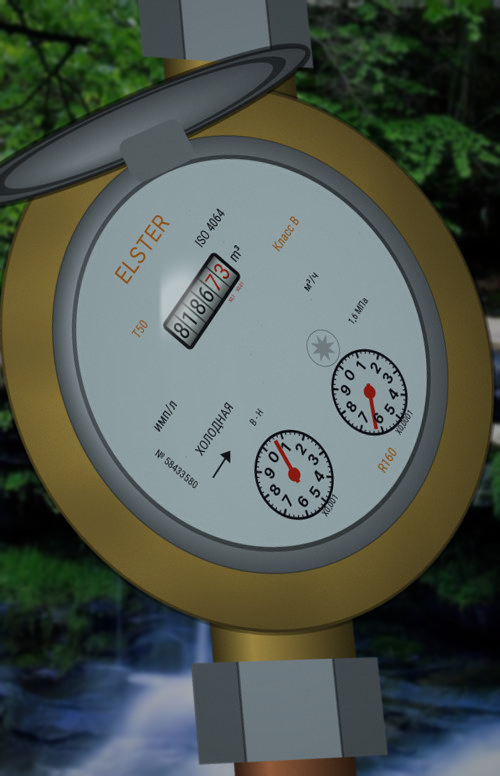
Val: 8186.7306 m³
